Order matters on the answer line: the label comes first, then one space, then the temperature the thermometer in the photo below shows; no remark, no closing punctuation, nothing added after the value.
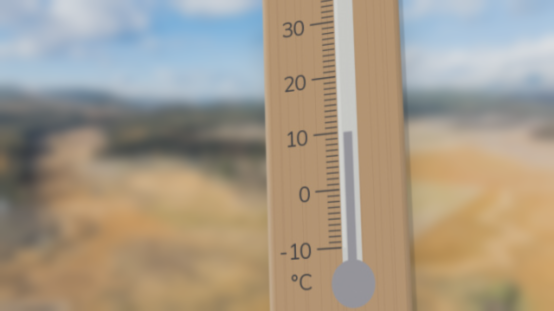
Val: 10 °C
